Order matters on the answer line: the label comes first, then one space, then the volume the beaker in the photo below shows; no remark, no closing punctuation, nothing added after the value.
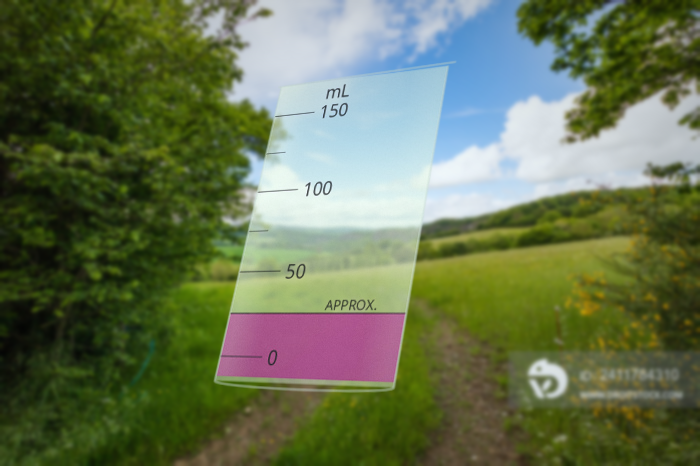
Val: 25 mL
